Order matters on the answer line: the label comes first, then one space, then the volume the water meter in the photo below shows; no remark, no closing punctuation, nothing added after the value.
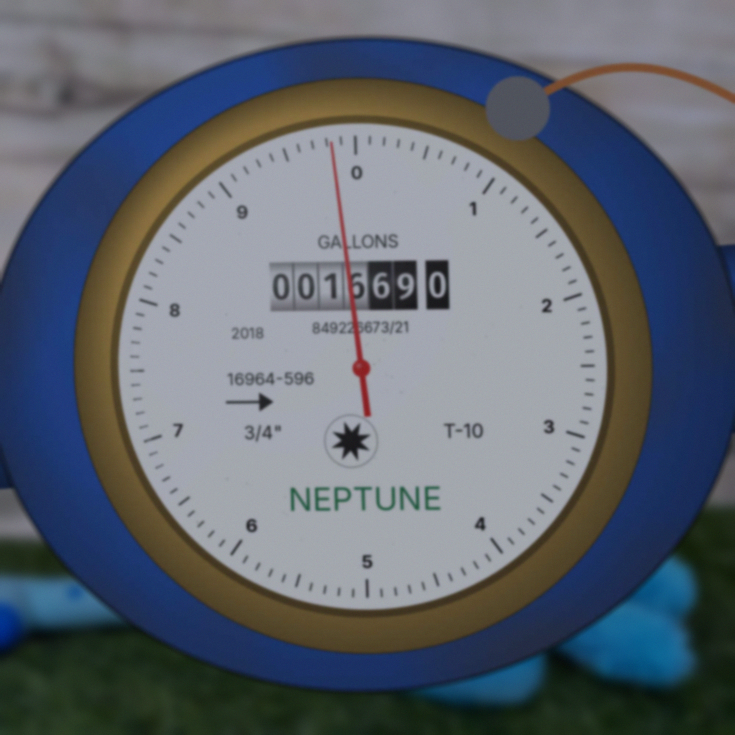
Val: 16689.8 gal
